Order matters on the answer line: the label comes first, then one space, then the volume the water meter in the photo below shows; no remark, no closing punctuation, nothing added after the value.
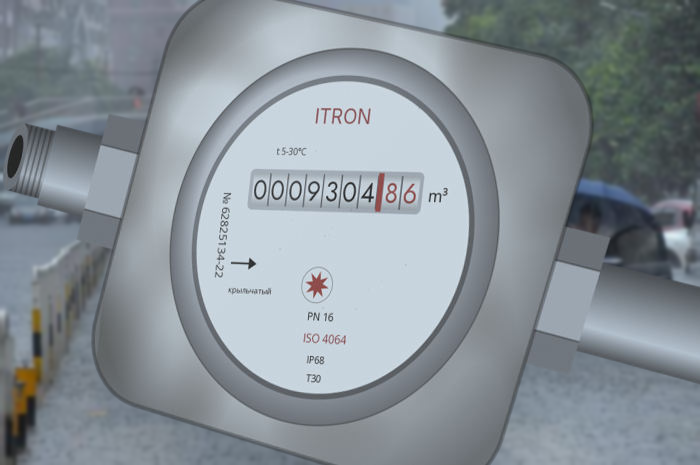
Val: 9304.86 m³
